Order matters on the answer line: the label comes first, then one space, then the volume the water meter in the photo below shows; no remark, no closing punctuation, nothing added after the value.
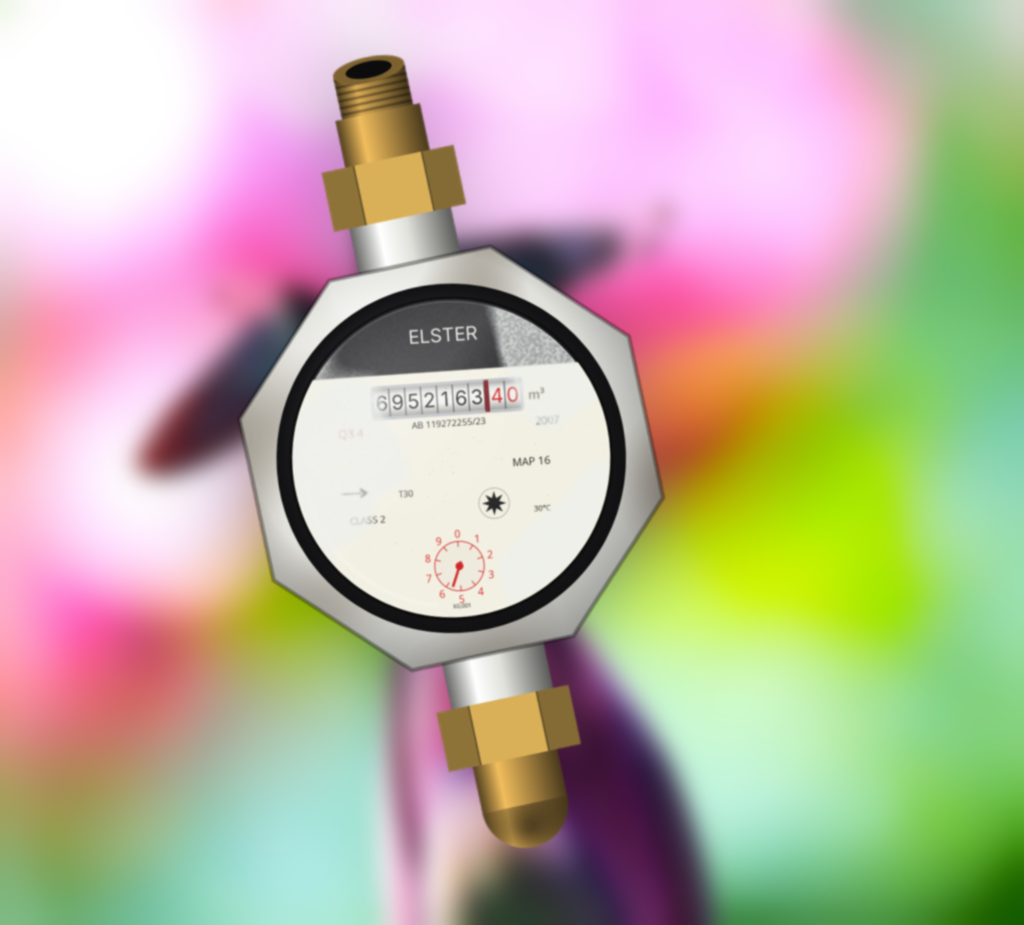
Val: 6952163.405 m³
